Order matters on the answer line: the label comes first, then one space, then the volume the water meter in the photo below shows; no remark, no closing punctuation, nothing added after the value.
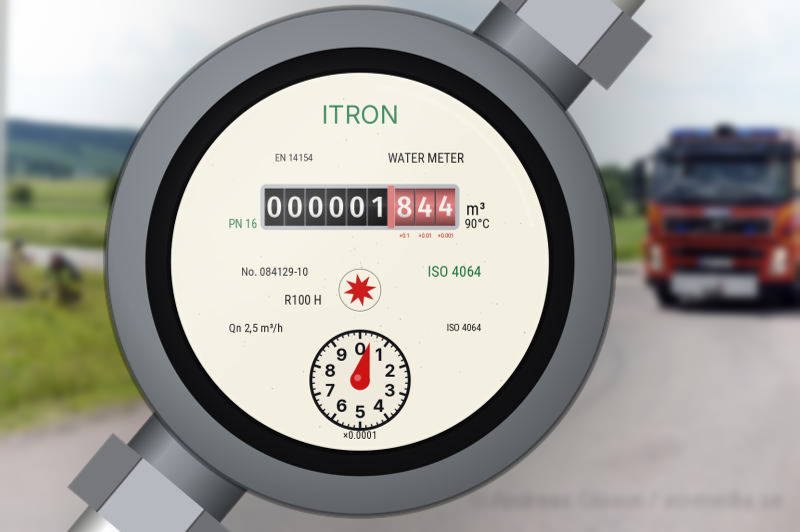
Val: 1.8440 m³
